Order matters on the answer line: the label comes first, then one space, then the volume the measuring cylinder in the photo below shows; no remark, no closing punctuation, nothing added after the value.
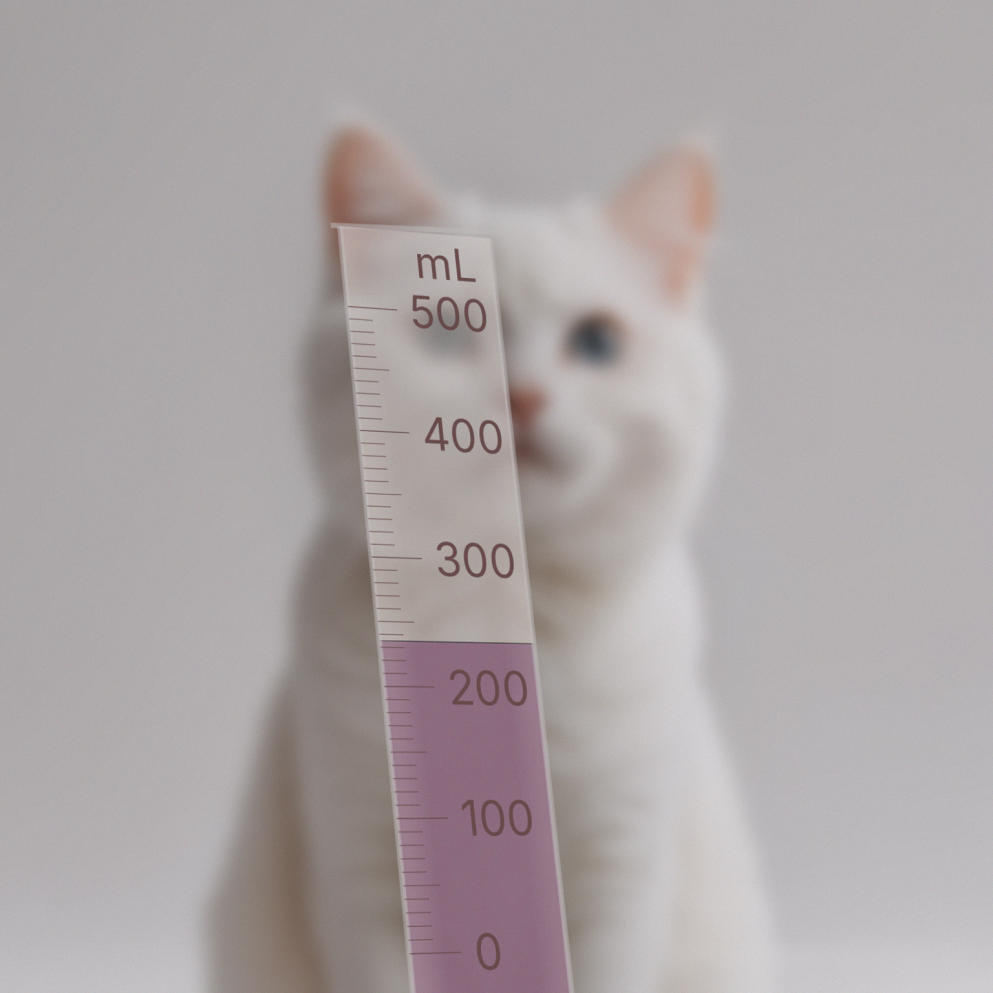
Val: 235 mL
